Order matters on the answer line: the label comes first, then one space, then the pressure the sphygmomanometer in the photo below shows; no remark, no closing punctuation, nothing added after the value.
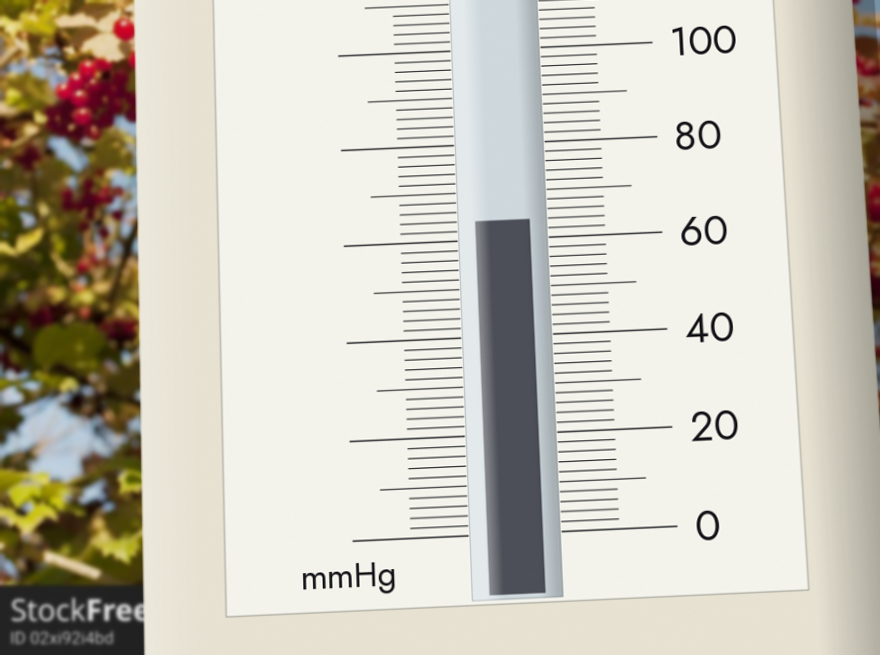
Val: 64 mmHg
